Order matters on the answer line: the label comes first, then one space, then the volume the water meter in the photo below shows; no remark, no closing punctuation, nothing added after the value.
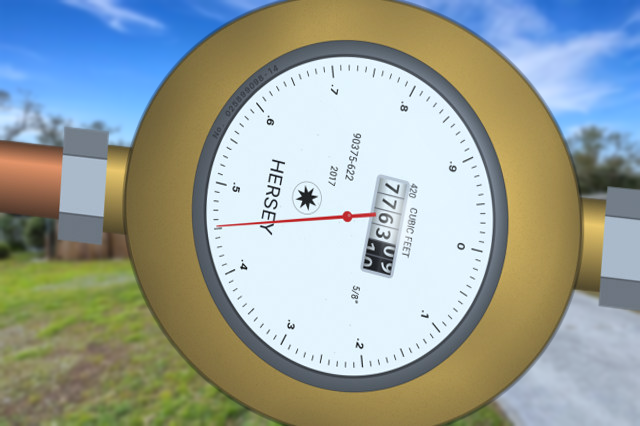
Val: 776309.45 ft³
